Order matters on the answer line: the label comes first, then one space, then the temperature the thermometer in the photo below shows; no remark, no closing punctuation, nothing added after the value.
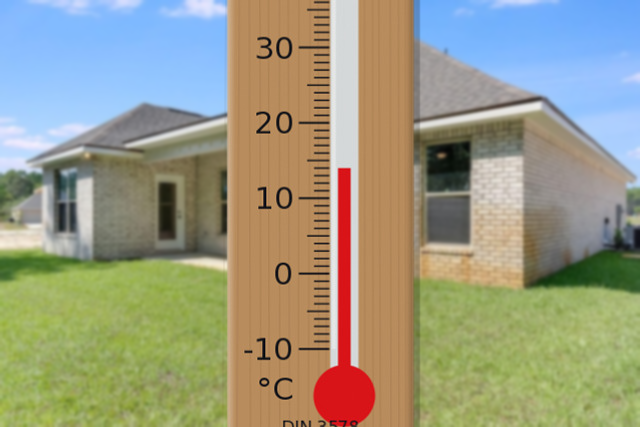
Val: 14 °C
